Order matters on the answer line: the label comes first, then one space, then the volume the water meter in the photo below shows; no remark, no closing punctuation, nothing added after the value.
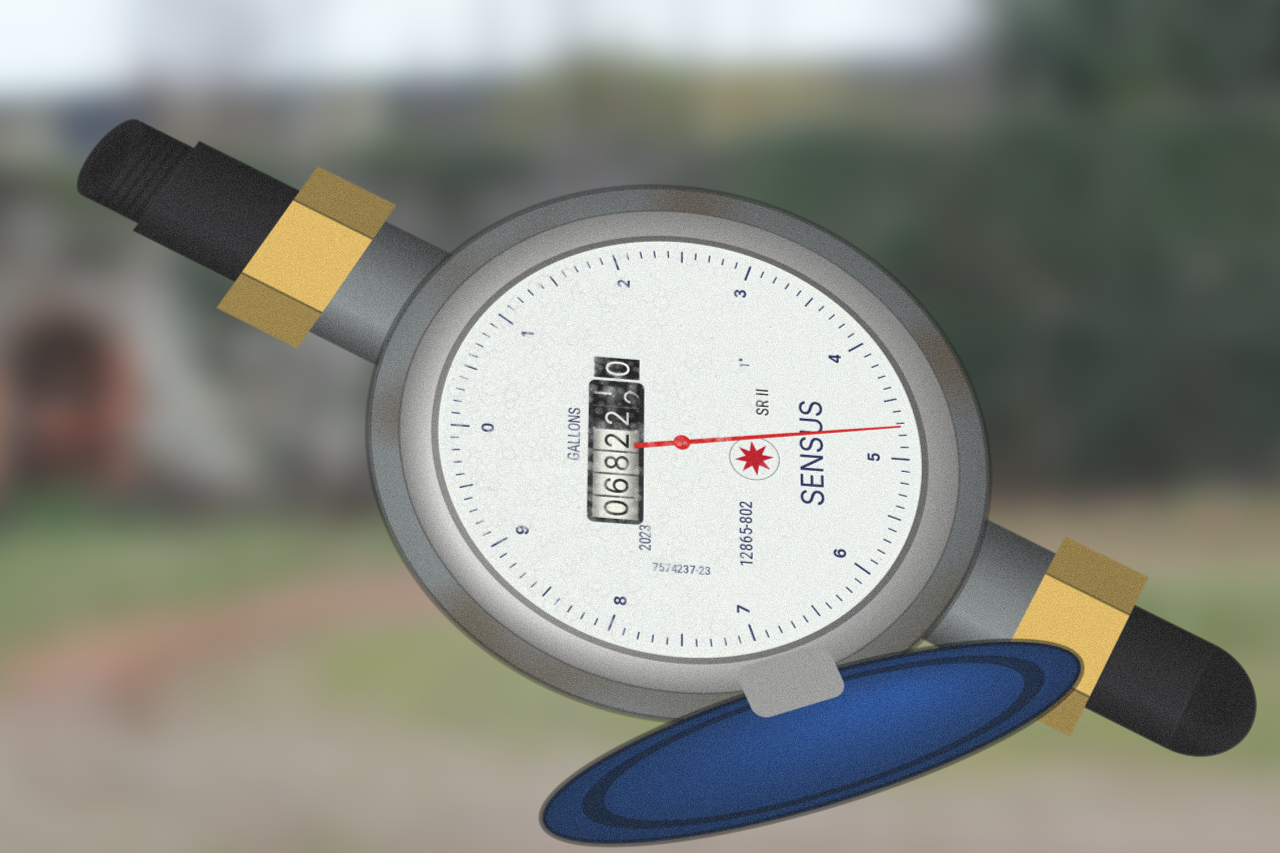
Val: 682214.7 gal
